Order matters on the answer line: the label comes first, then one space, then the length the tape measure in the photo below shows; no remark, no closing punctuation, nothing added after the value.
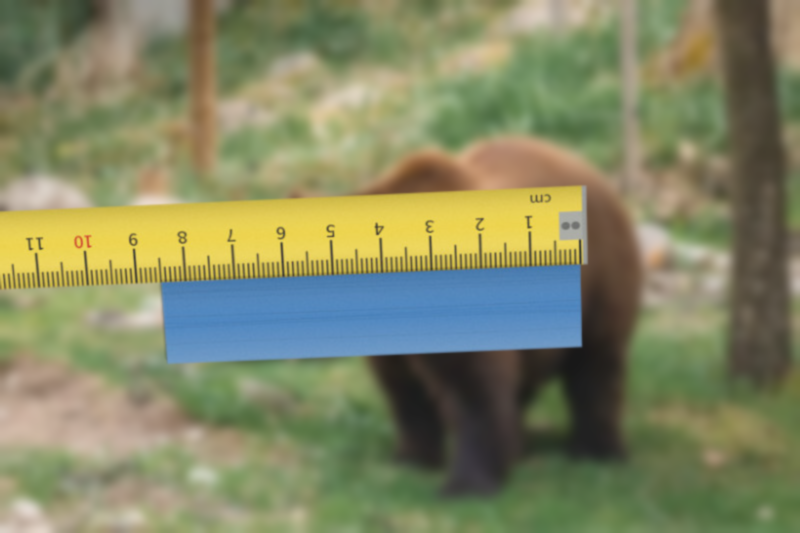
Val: 8.5 cm
